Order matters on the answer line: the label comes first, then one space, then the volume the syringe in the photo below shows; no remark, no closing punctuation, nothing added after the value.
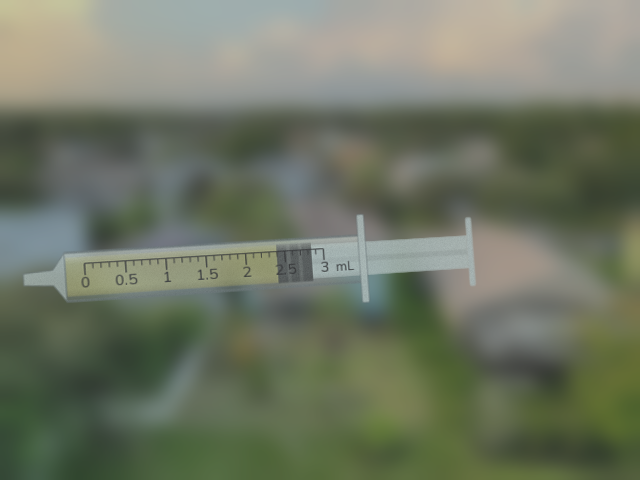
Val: 2.4 mL
